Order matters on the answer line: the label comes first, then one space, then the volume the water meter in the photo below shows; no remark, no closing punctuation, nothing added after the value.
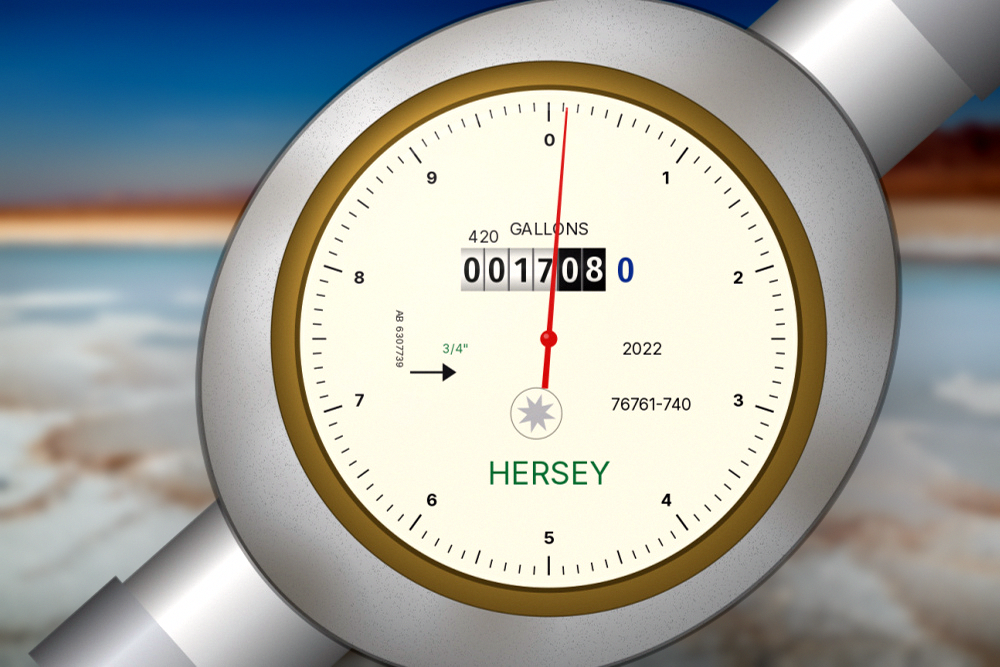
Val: 17080.1 gal
